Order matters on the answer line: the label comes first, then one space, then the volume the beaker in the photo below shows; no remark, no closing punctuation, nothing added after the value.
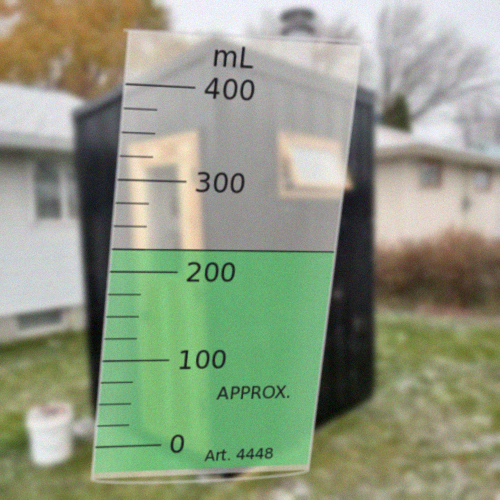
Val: 225 mL
